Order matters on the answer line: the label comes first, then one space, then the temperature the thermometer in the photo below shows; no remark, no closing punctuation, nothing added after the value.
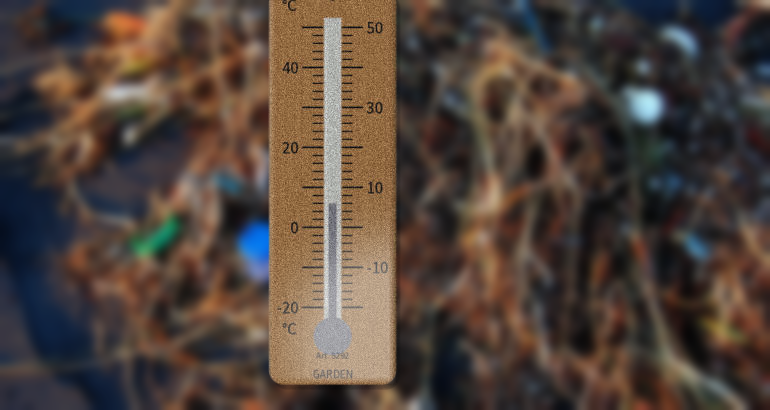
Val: 6 °C
